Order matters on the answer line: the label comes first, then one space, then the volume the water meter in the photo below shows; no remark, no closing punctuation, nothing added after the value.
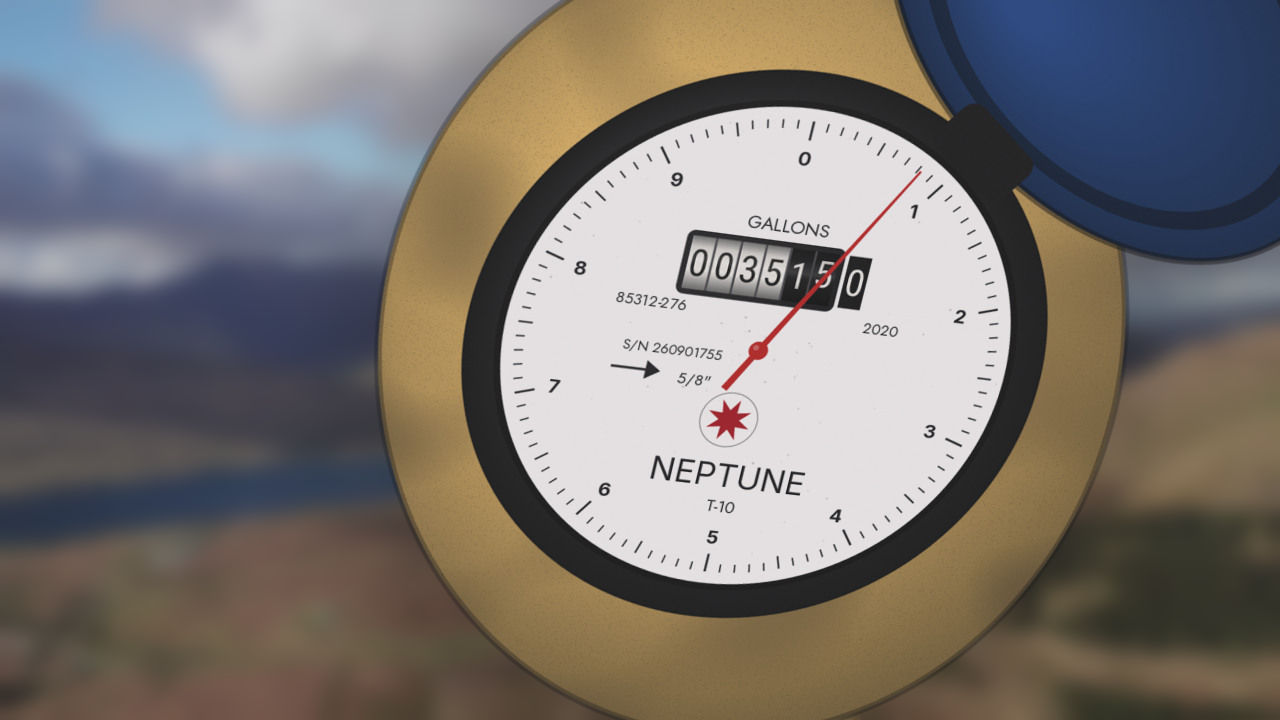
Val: 35150.8 gal
